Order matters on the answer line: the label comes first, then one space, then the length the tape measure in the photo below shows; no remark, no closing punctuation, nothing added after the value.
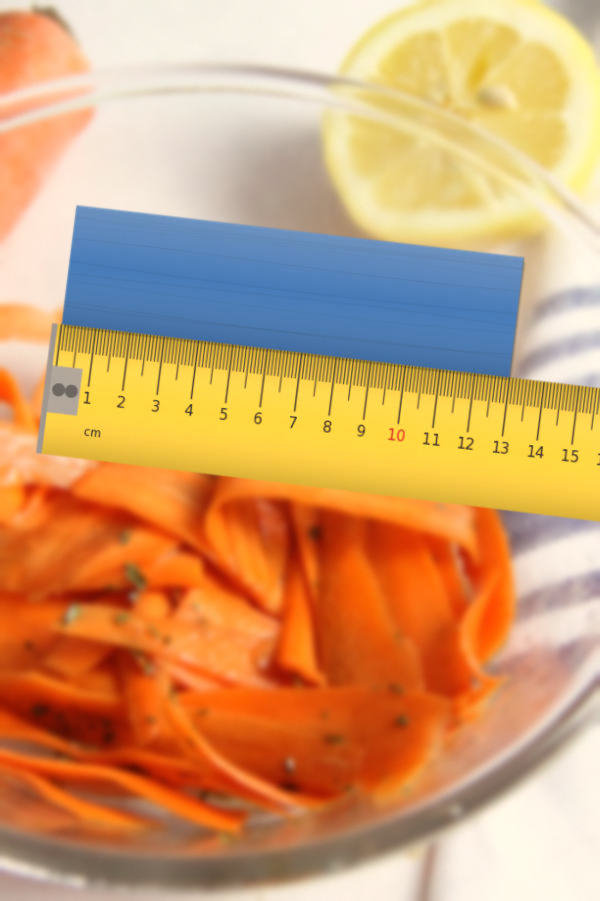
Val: 13 cm
